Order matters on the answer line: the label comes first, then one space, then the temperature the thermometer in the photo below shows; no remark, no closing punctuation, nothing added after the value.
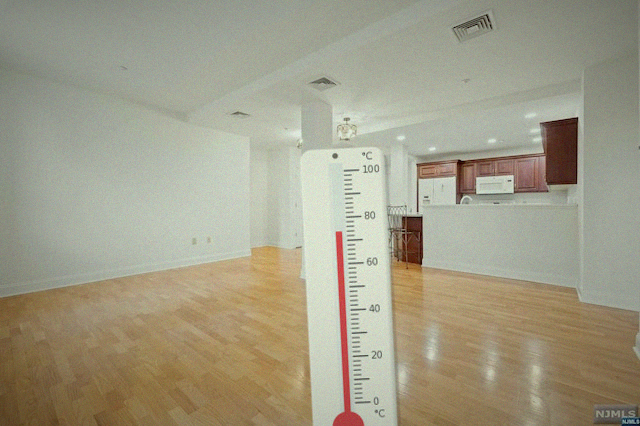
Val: 74 °C
